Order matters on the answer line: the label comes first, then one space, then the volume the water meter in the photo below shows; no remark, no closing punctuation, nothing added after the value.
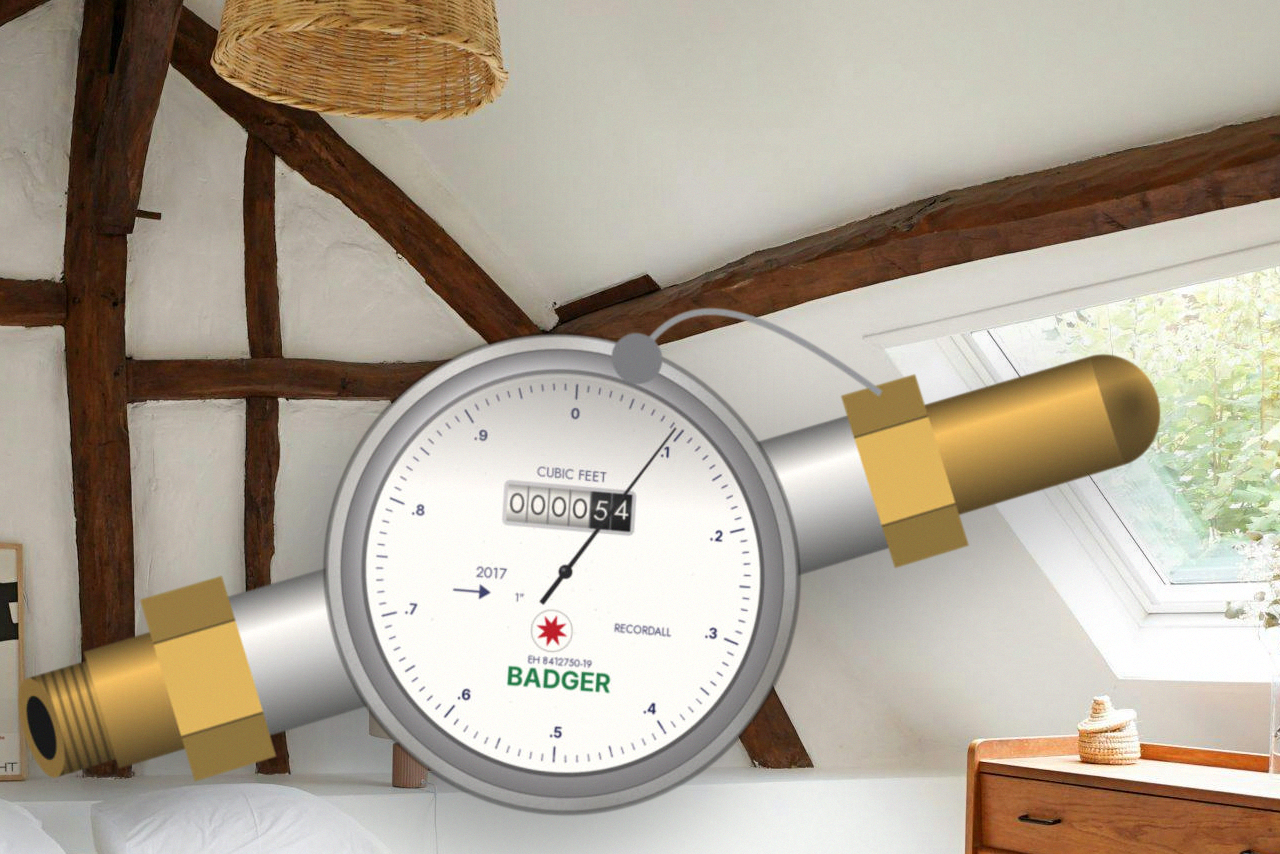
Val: 54.09 ft³
